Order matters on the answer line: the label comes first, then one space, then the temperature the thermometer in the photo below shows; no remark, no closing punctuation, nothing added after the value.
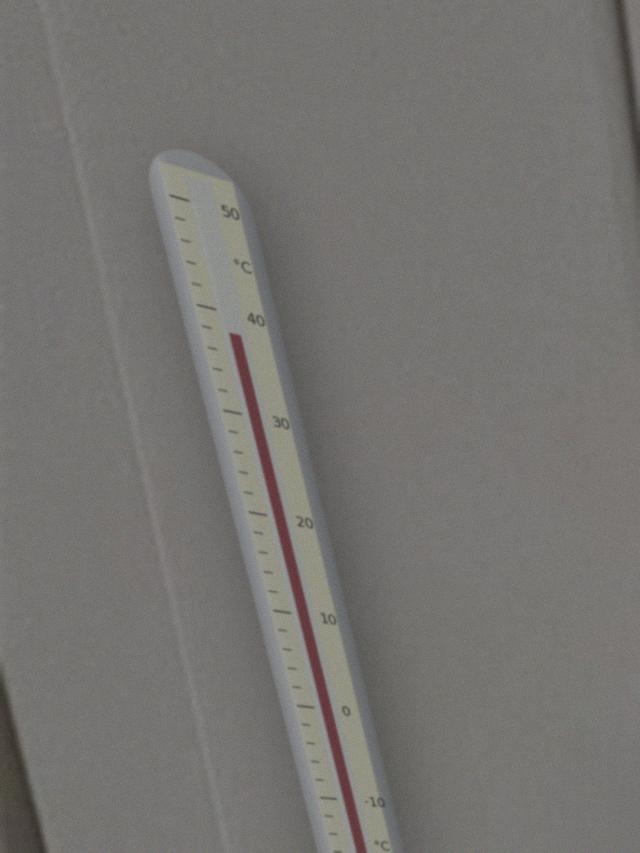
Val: 38 °C
